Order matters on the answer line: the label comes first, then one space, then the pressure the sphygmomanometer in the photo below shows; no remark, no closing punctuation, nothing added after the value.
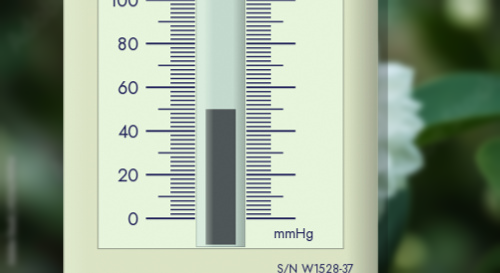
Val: 50 mmHg
